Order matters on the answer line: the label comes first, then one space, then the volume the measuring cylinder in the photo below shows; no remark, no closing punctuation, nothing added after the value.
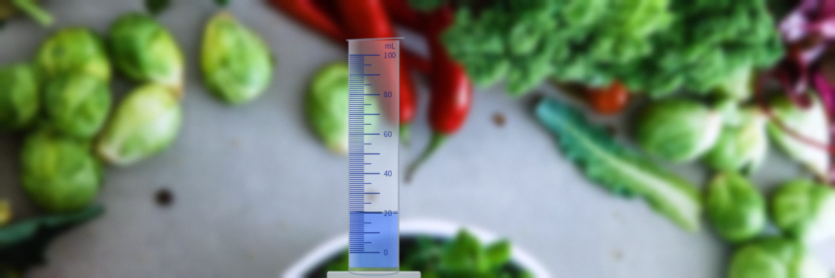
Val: 20 mL
